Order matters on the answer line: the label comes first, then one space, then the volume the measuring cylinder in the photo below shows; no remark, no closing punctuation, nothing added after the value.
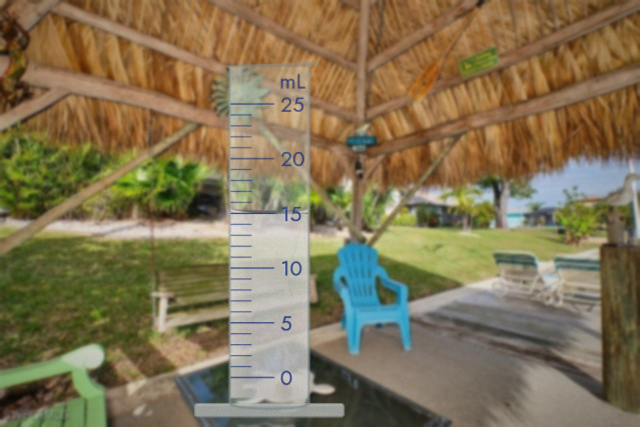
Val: 15 mL
